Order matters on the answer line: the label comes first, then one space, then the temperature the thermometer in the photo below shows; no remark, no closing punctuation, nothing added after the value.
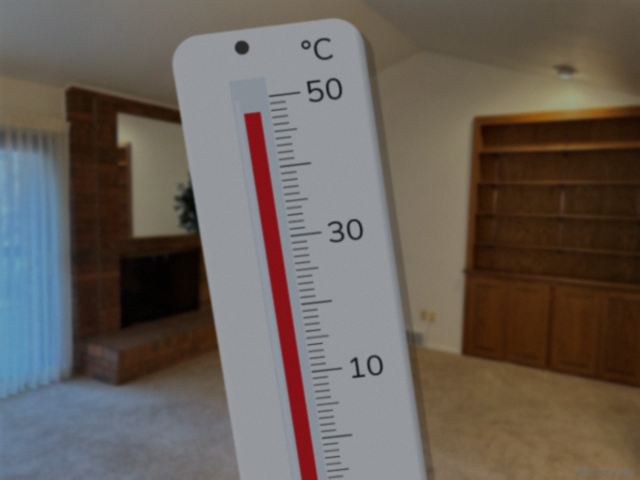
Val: 48 °C
